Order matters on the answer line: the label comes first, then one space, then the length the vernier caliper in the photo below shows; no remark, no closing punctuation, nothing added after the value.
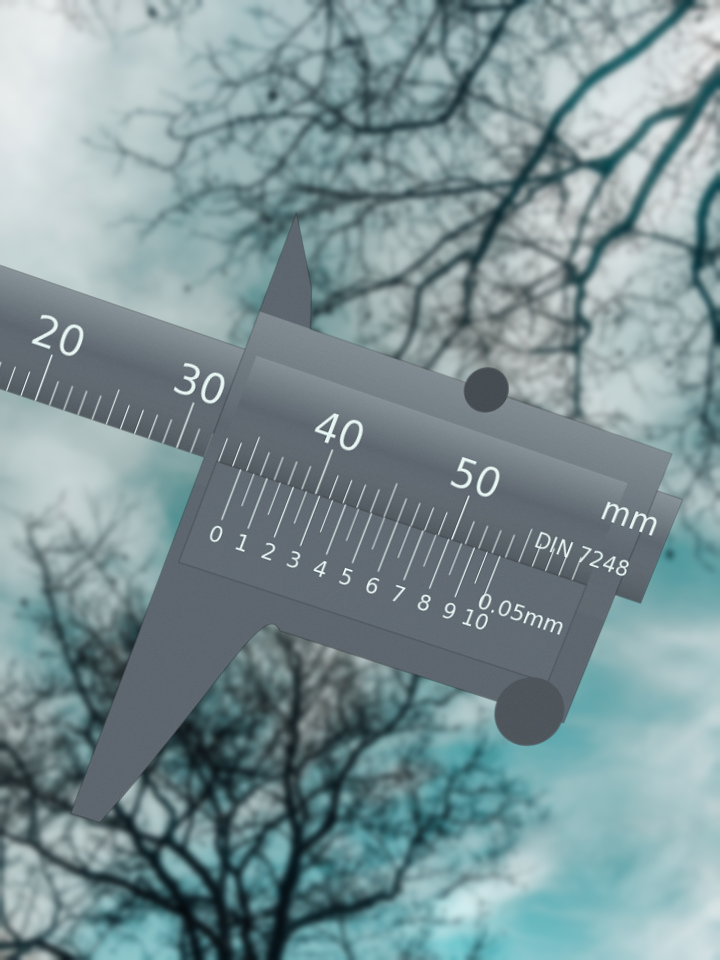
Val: 34.6 mm
